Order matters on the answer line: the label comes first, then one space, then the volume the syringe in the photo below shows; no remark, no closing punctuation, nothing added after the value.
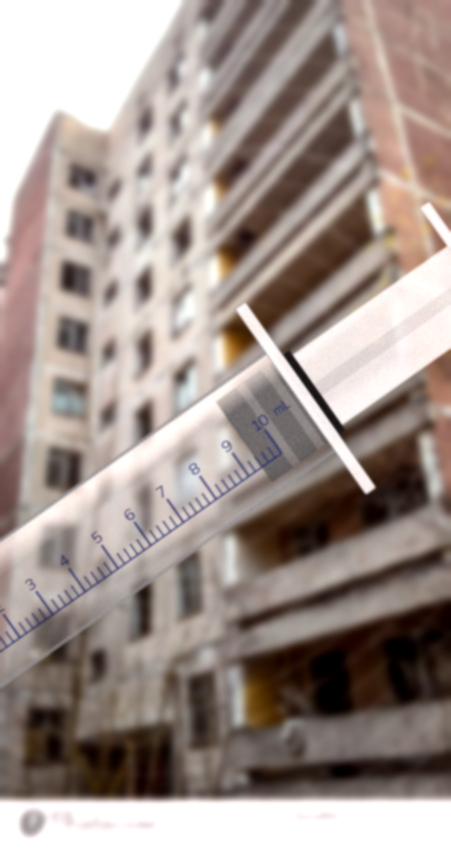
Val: 9.4 mL
